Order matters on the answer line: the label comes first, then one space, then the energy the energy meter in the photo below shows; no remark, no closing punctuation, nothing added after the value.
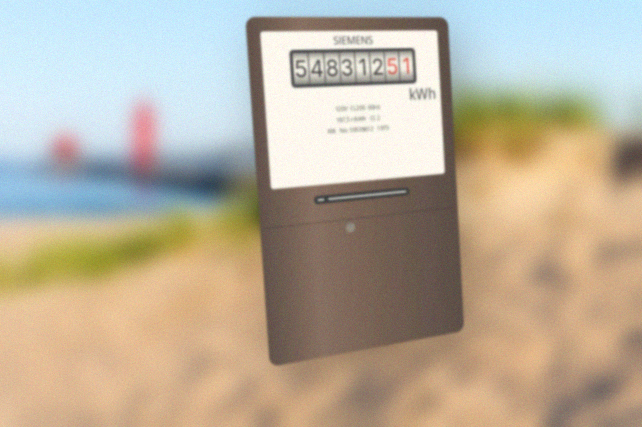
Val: 548312.51 kWh
